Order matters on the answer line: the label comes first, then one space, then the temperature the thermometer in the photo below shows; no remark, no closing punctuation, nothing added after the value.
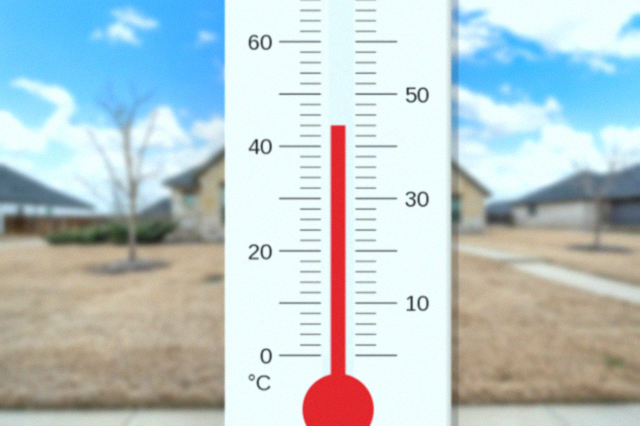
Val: 44 °C
